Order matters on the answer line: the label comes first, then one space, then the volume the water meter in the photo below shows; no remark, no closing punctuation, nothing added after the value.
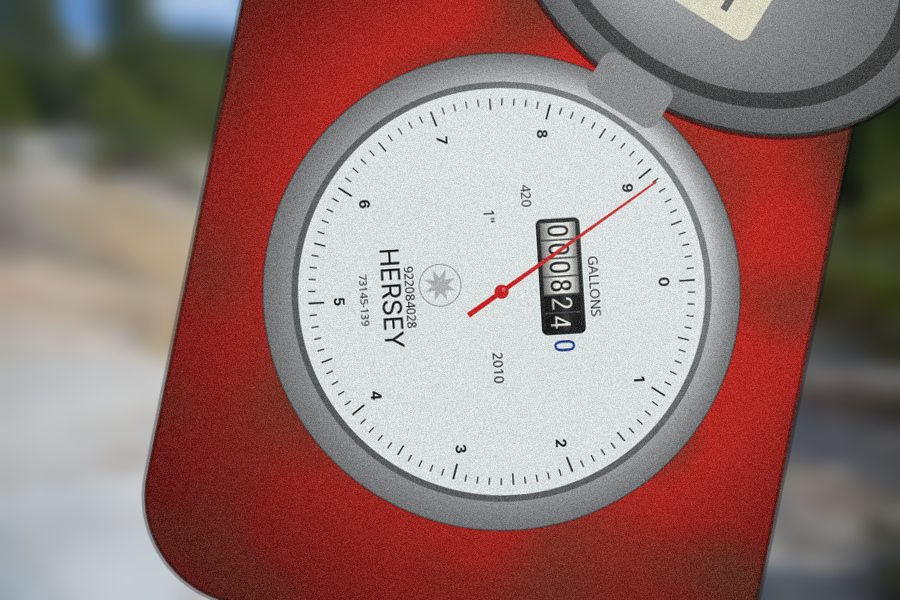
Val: 8239.1 gal
